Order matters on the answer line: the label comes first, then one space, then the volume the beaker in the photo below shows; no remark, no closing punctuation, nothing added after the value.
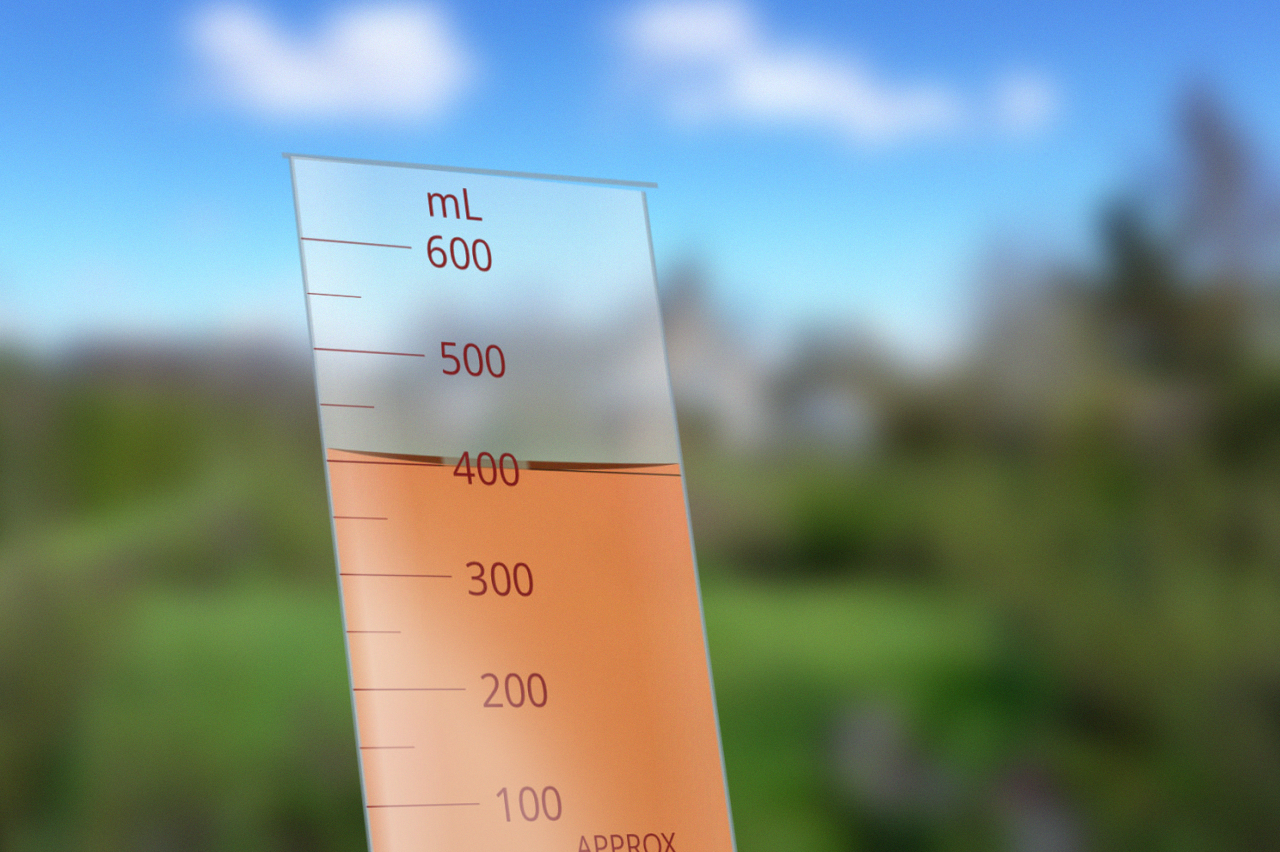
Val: 400 mL
